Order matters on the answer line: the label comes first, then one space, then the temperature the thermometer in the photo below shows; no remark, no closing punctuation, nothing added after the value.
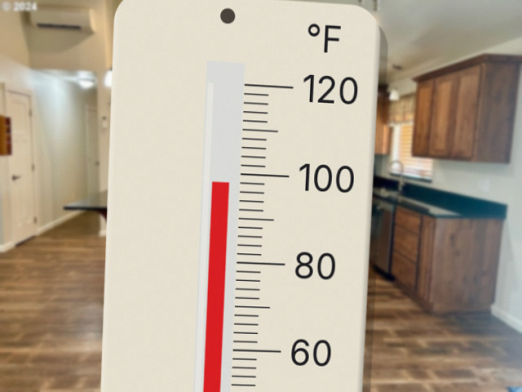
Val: 98 °F
